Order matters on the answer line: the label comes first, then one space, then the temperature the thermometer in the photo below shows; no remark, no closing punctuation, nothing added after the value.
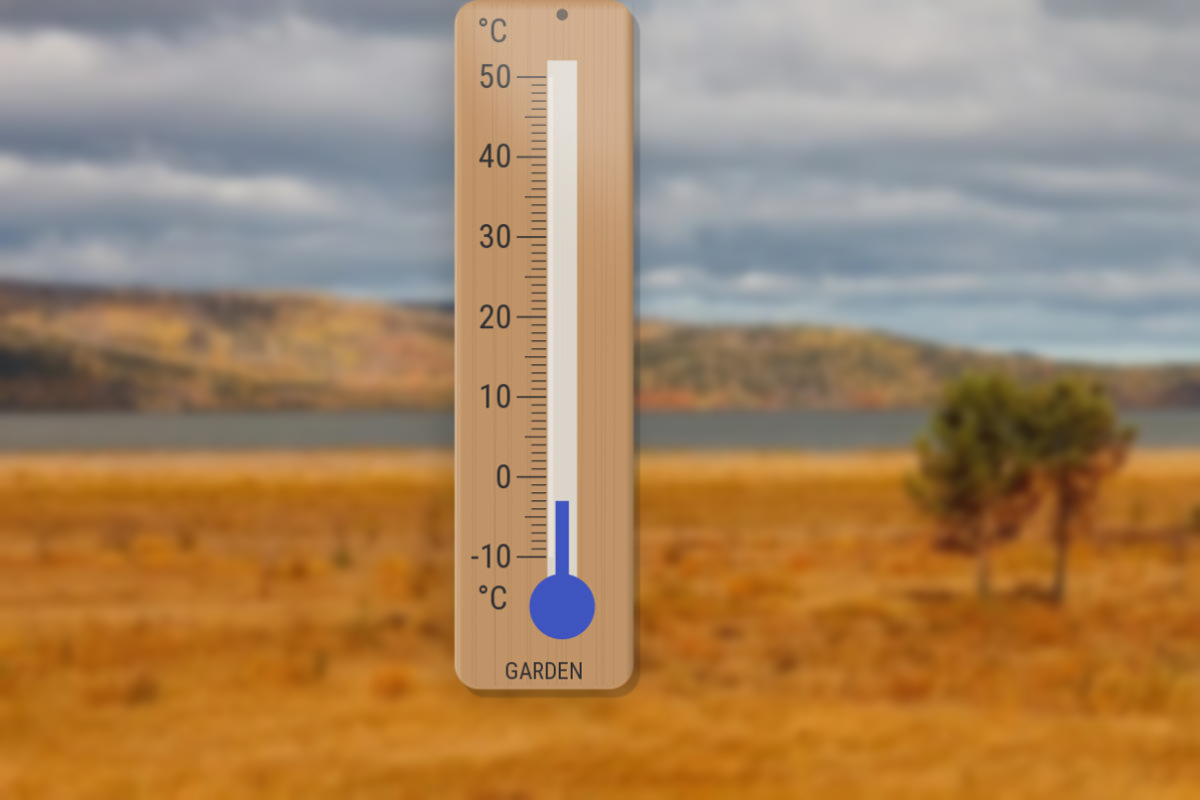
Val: -3 °C
